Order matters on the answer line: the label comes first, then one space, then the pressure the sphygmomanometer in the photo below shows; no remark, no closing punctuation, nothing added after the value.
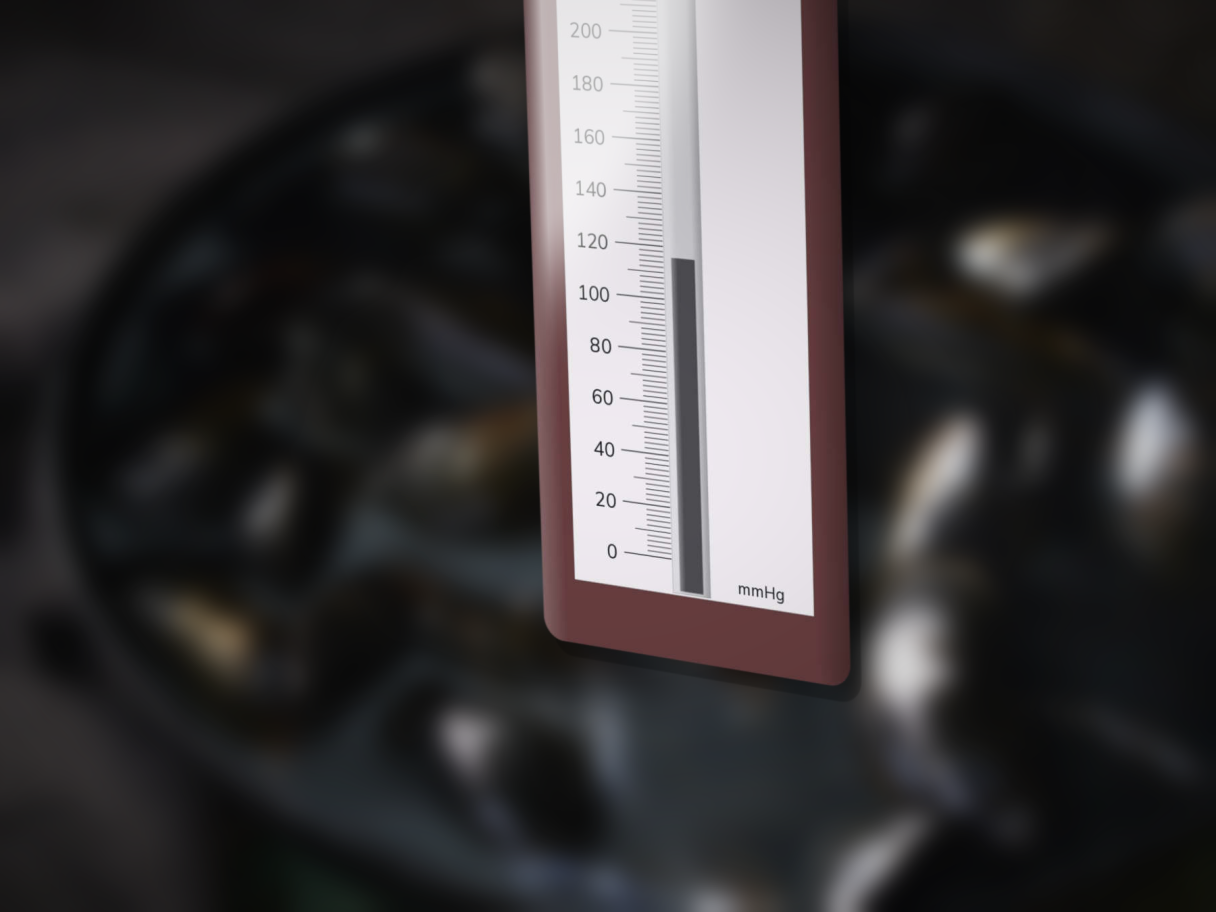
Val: 116 mmHg
